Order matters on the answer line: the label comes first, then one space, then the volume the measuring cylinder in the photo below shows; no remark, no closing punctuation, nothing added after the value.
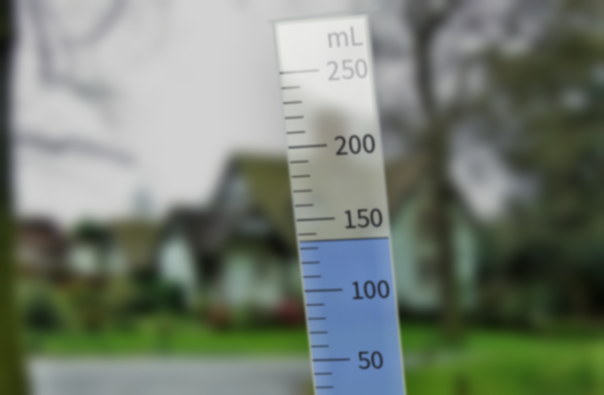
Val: 135 mL
